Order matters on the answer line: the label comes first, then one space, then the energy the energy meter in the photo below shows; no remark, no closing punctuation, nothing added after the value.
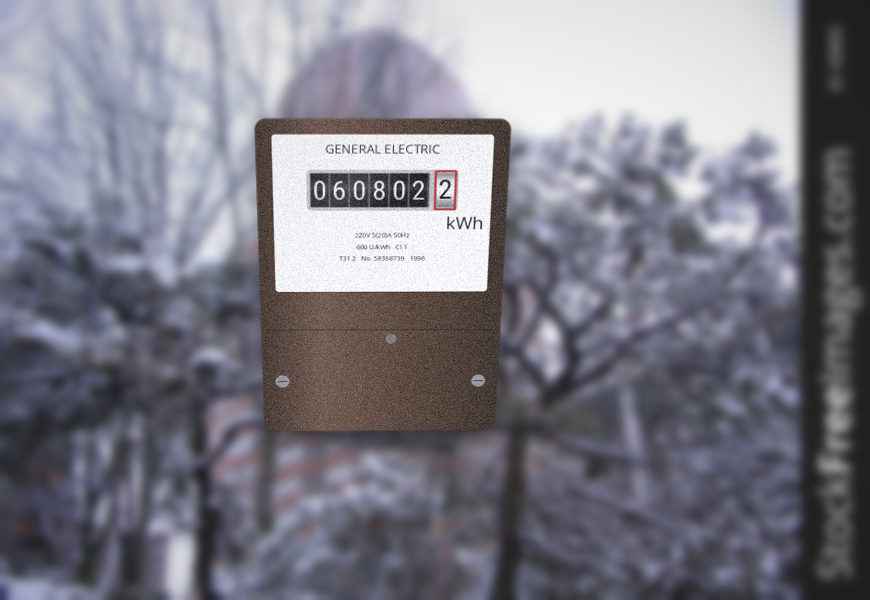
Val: 60802.2 kWh
